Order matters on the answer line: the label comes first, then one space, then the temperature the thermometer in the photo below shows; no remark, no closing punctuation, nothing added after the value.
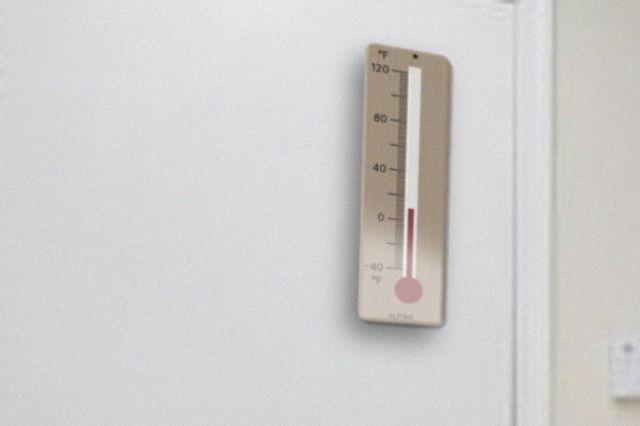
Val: 10 °F
